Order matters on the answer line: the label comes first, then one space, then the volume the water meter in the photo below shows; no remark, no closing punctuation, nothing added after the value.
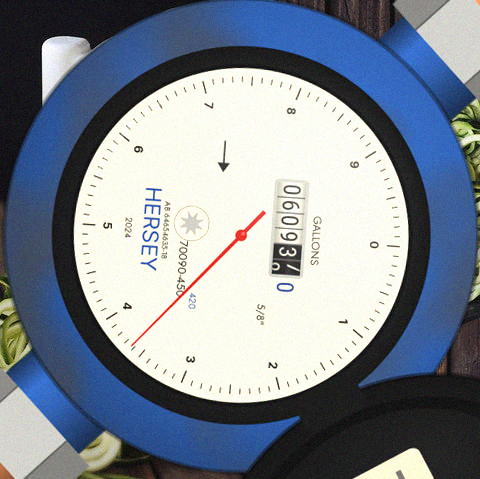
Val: 609373.6 gal
